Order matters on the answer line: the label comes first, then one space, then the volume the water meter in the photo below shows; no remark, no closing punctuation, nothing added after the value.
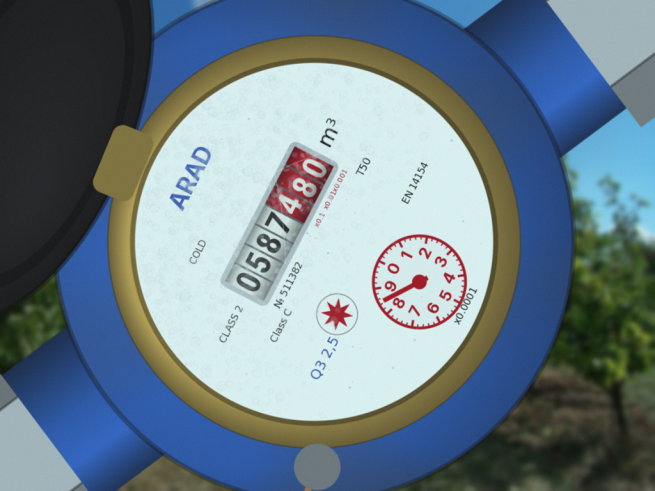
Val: 587.4798 m³
